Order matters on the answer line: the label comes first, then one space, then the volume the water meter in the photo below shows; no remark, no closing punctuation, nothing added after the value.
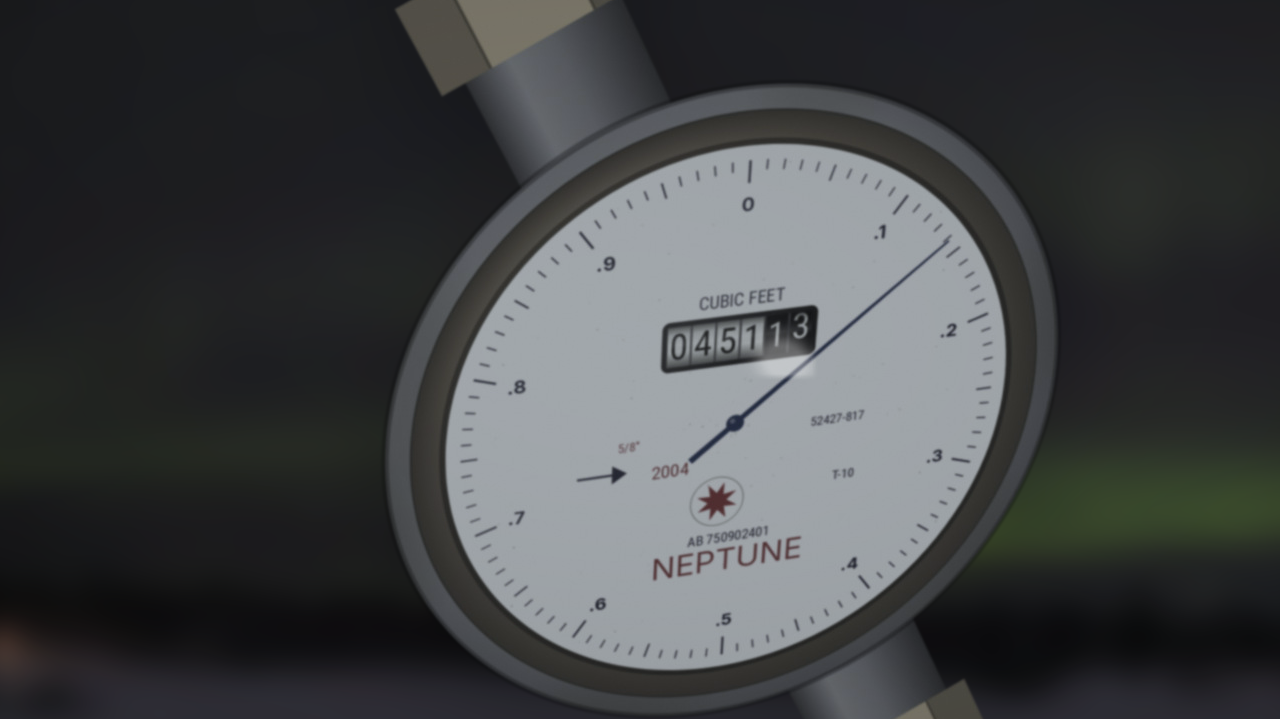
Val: 45113.14 ft³
